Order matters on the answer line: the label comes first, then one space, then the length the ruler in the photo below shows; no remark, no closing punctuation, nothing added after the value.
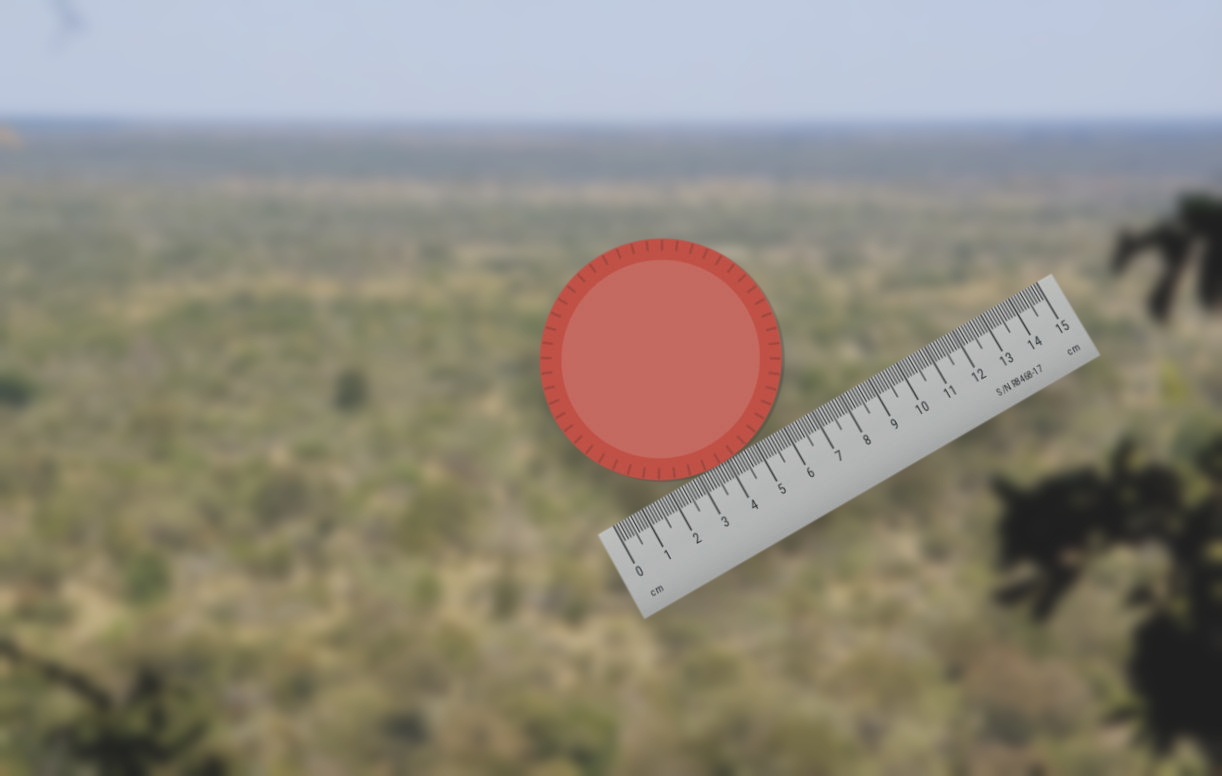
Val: 7.5 cm
